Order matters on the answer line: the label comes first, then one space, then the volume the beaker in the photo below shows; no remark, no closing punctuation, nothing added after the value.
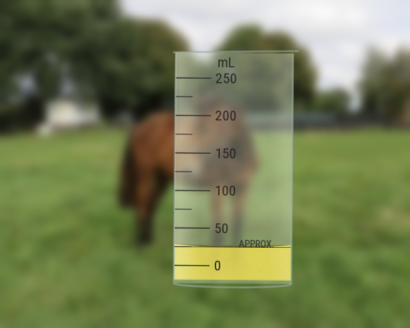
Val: 25 mL
